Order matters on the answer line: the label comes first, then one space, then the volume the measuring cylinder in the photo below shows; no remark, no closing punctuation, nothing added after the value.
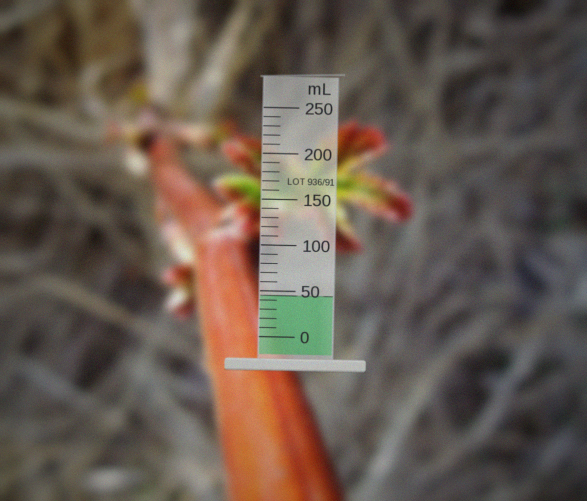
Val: 45 mL
